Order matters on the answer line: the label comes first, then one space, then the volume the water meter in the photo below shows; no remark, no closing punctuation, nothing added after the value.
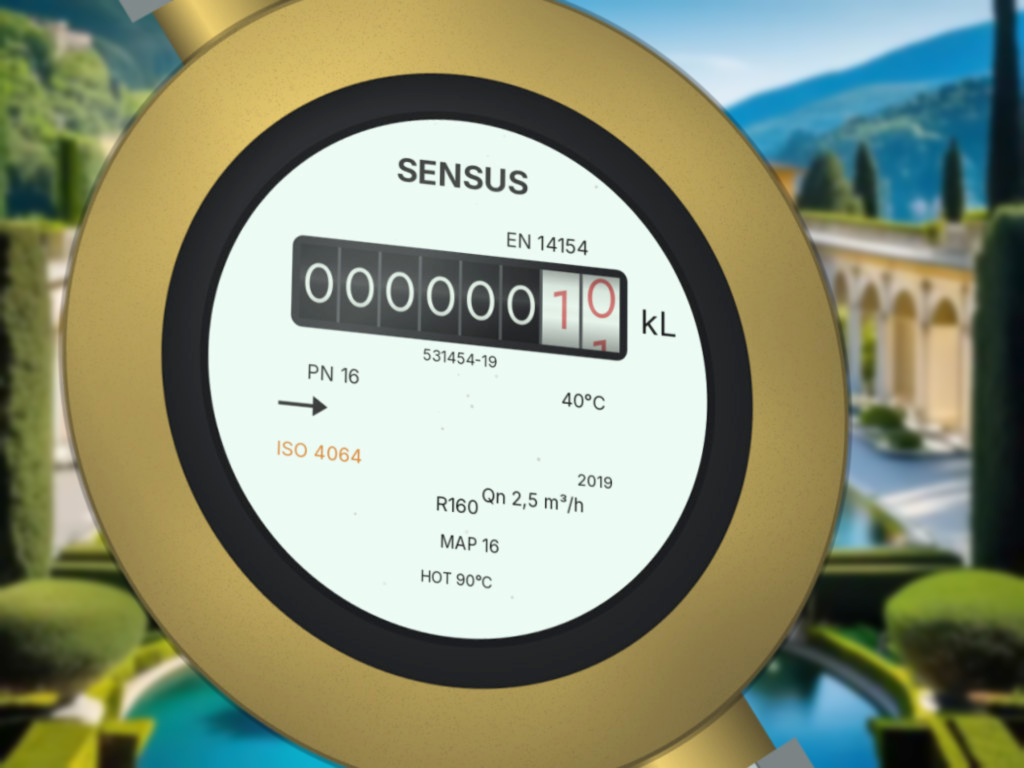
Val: 0.10 kL
